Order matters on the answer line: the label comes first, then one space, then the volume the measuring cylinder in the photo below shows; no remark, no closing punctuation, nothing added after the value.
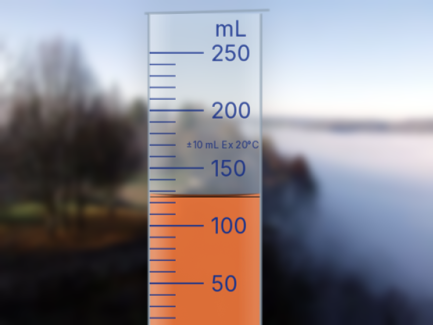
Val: 125 mL
